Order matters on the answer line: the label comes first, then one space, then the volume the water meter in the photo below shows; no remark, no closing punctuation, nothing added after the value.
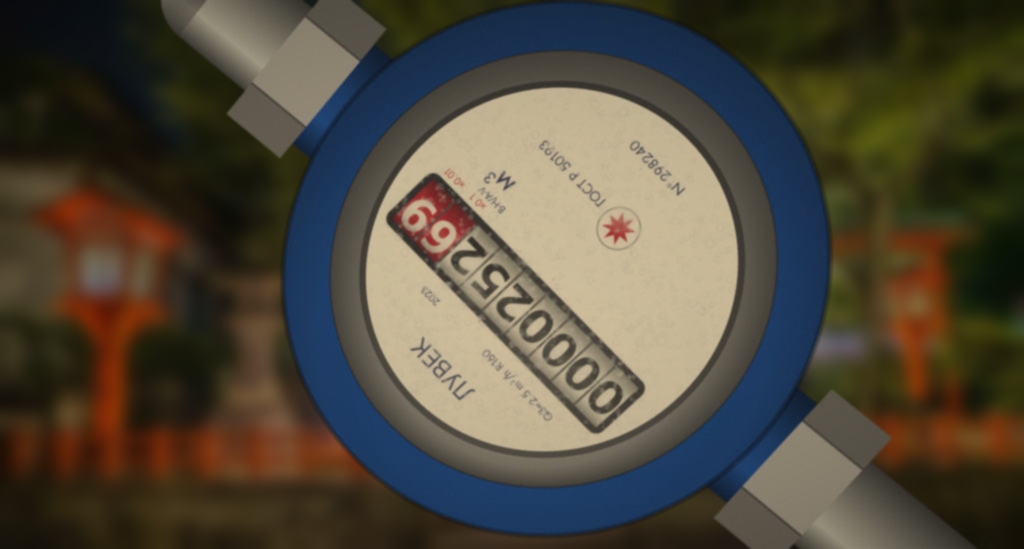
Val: 252.69 m³
